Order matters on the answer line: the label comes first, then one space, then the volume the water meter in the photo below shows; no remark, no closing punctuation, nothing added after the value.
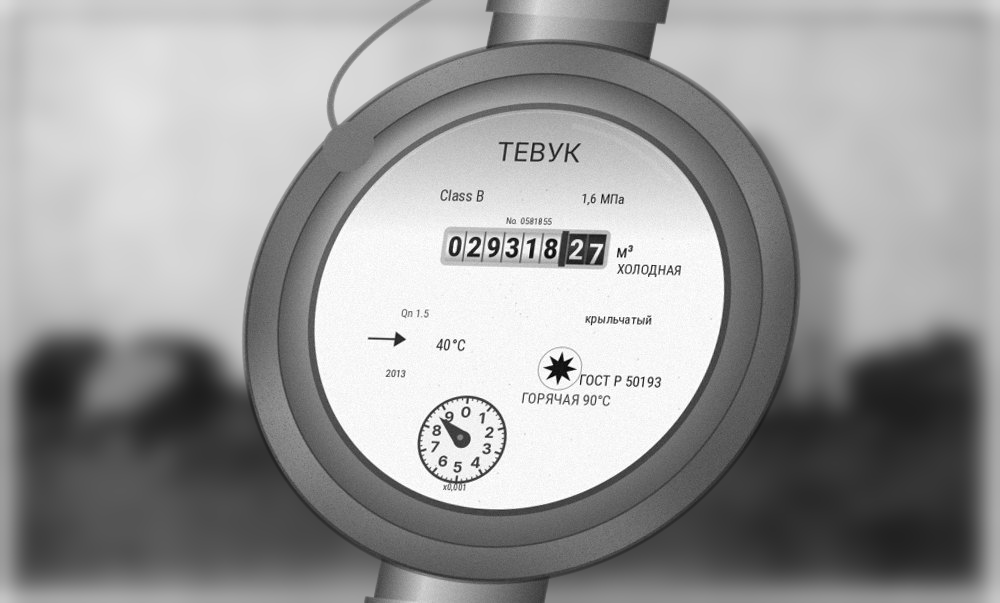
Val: 29318.268 m³
